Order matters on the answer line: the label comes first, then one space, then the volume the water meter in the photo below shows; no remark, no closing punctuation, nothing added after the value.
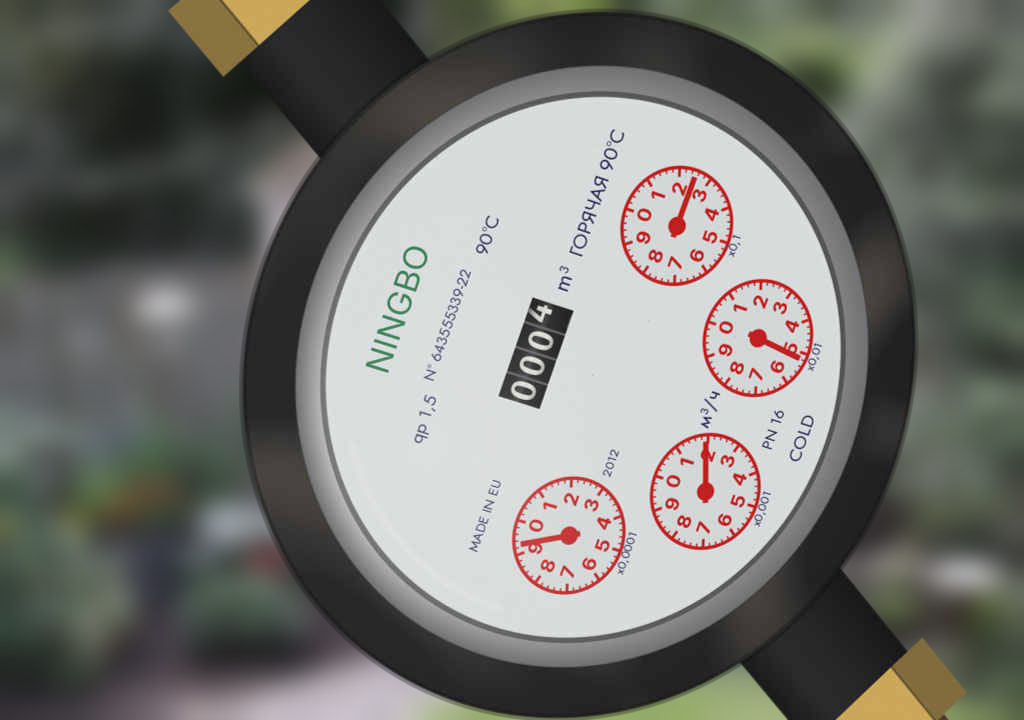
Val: 4.2519 m³
